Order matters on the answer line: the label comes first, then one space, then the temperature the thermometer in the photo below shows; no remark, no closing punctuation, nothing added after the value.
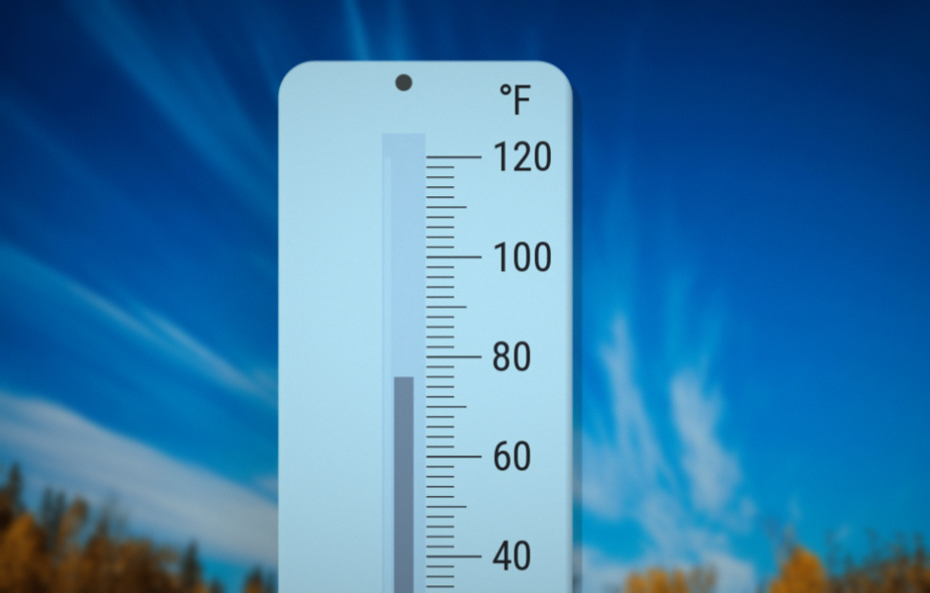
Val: 76 °F
